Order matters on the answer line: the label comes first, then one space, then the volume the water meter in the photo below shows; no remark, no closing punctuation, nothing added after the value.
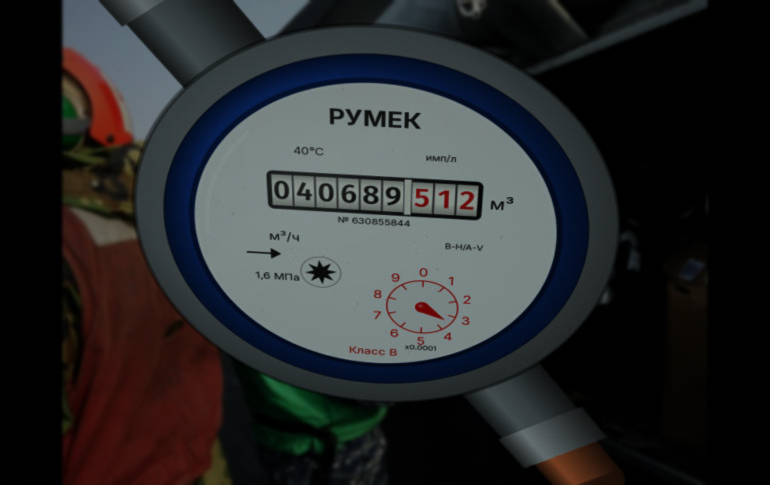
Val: 40689.5123 m³
